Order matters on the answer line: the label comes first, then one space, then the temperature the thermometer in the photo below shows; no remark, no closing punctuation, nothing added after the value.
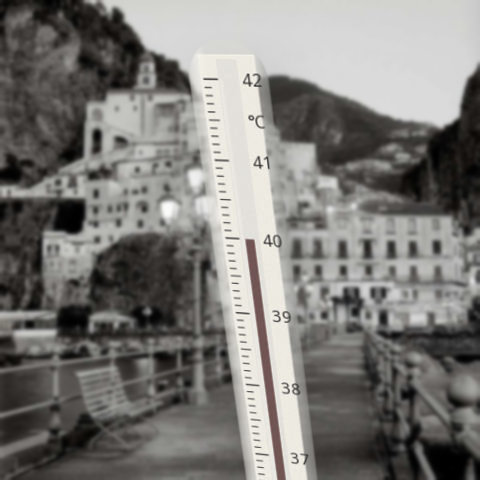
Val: 40 °C
